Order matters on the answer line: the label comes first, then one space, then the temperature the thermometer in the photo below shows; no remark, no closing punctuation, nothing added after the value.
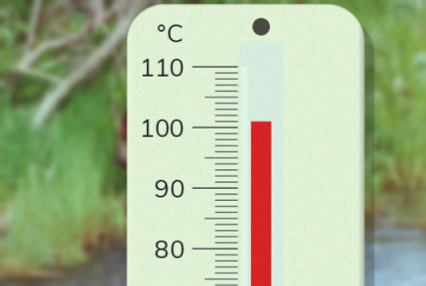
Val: 101 °C
